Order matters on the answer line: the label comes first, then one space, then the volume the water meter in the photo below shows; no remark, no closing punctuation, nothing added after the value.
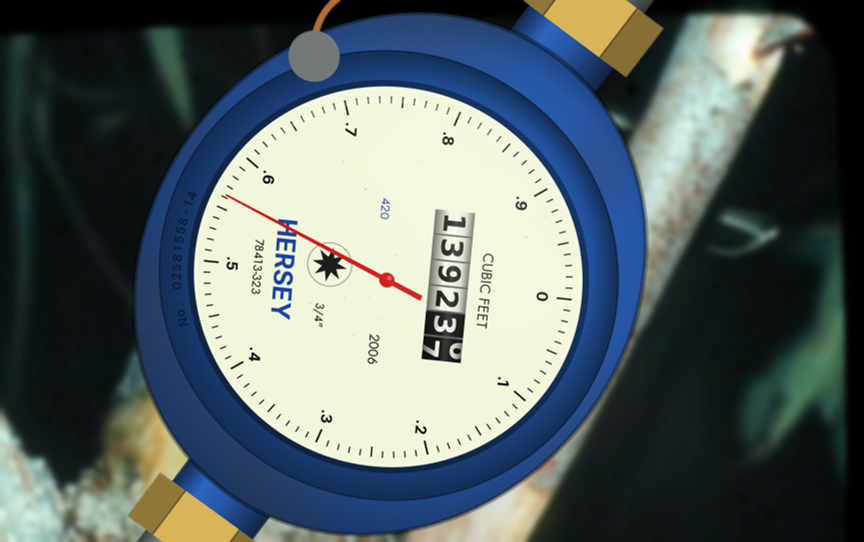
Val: 139236.56 ft³
